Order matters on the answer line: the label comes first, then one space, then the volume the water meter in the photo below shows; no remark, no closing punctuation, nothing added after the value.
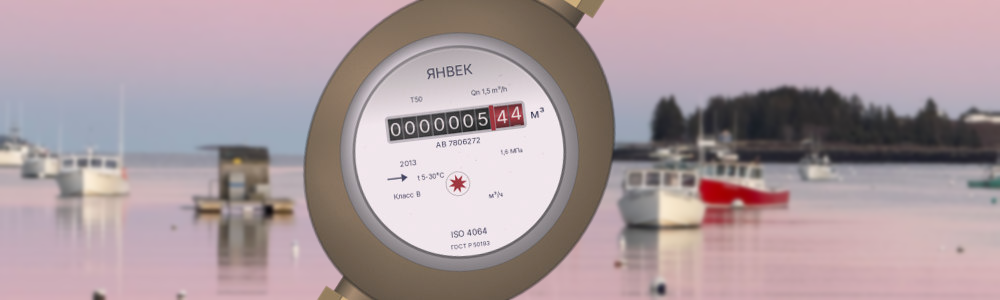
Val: 5.44 m³
